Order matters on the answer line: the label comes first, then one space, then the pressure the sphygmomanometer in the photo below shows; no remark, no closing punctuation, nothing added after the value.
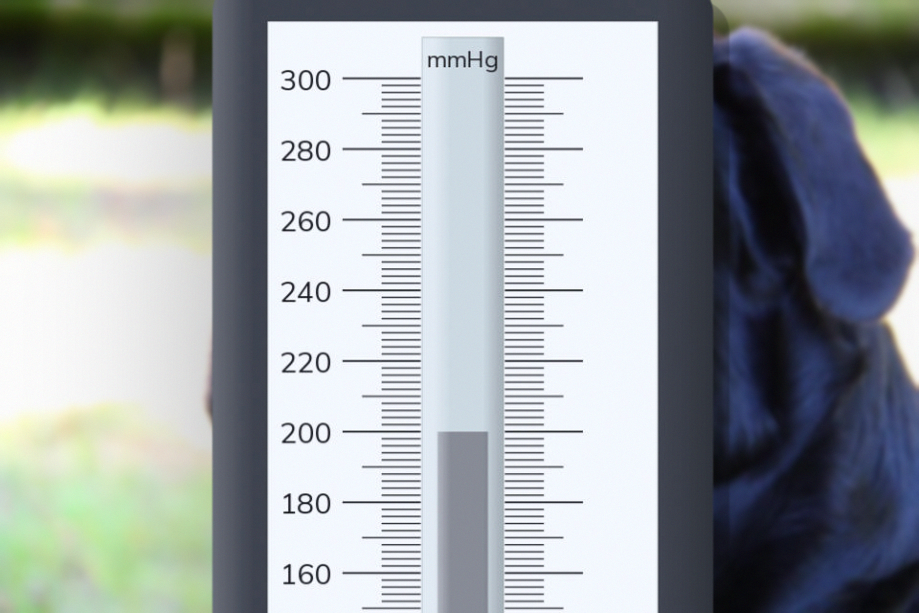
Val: 200 mmHg
